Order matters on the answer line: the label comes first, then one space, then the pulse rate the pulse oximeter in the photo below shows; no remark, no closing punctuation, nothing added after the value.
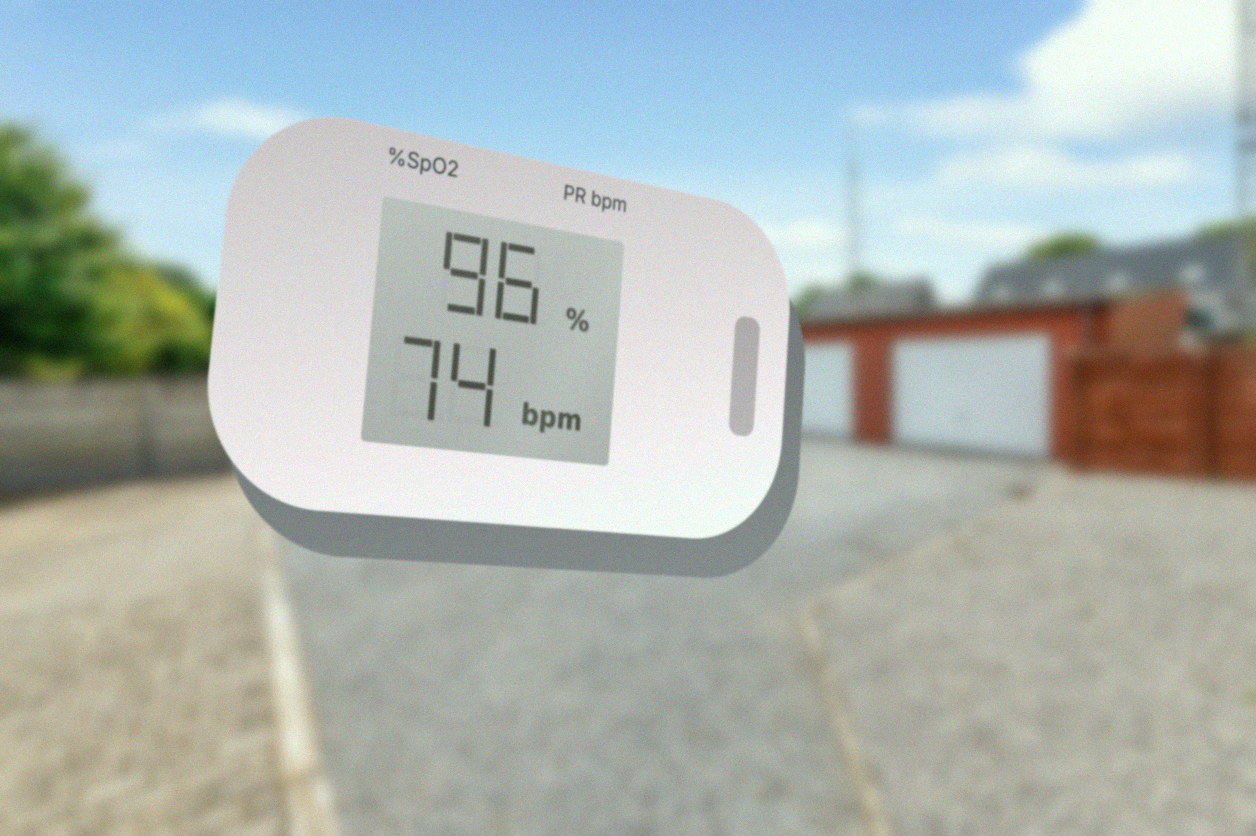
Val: 74 bpm
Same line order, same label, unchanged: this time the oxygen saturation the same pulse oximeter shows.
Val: 96 %
